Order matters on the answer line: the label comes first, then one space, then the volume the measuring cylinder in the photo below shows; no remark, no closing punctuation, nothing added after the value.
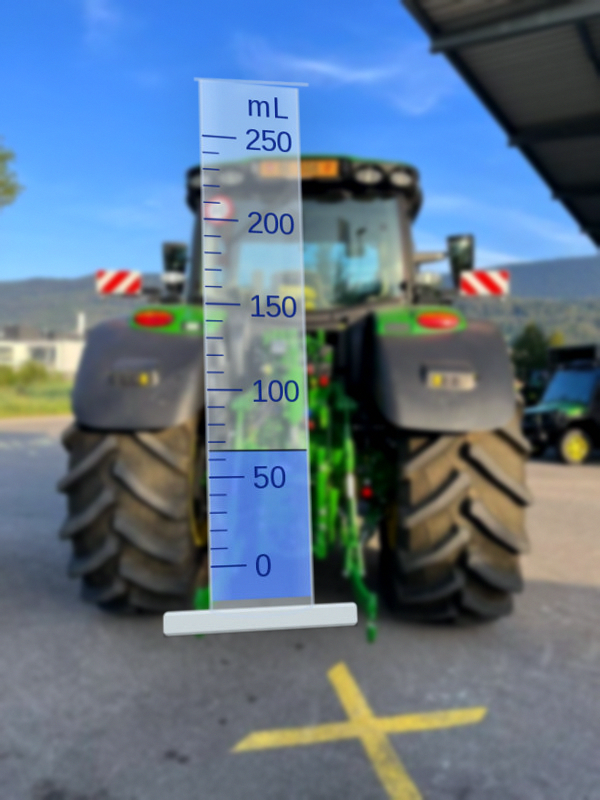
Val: 65 mL
